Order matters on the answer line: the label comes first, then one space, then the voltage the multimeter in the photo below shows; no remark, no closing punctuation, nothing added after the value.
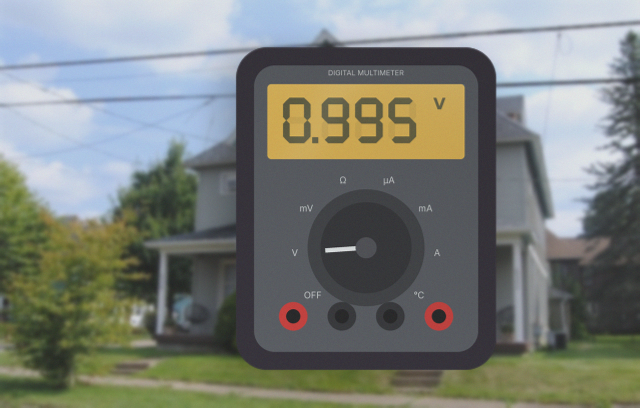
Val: 0.995 V
